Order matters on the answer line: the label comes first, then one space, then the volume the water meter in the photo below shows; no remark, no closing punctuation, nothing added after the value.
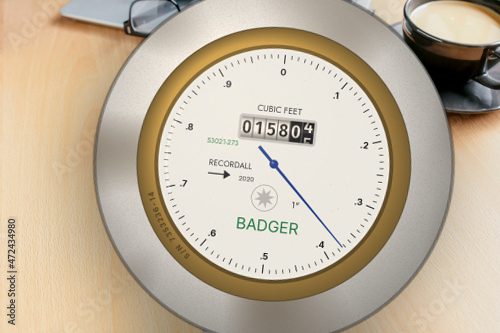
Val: 15804.37 ft³
